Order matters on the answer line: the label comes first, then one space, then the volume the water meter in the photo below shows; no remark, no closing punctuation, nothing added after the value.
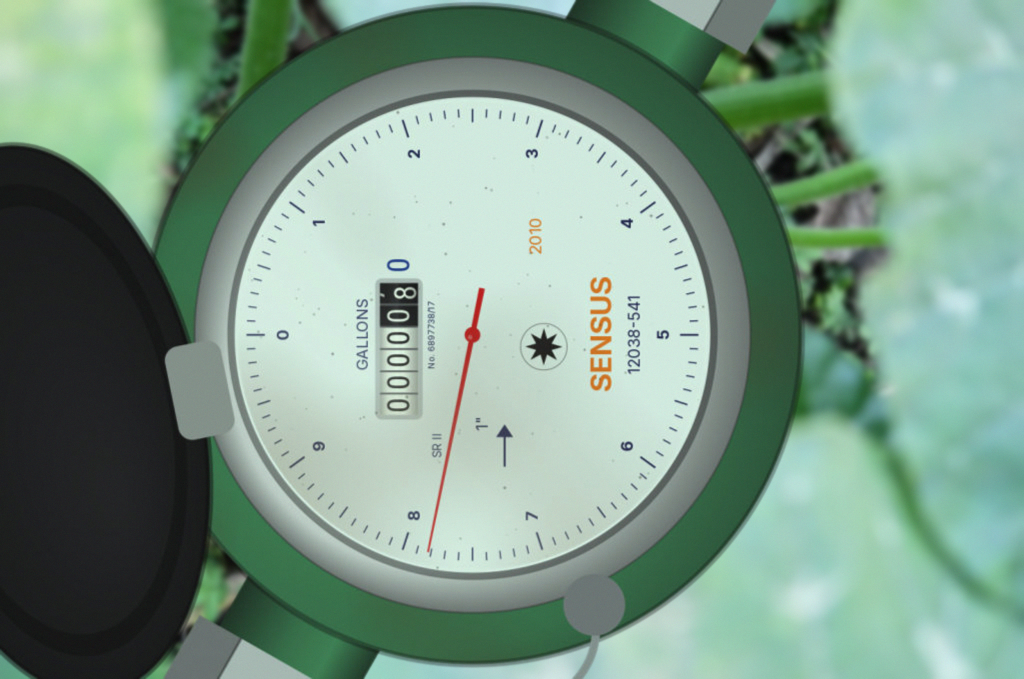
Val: 77.8 gal
